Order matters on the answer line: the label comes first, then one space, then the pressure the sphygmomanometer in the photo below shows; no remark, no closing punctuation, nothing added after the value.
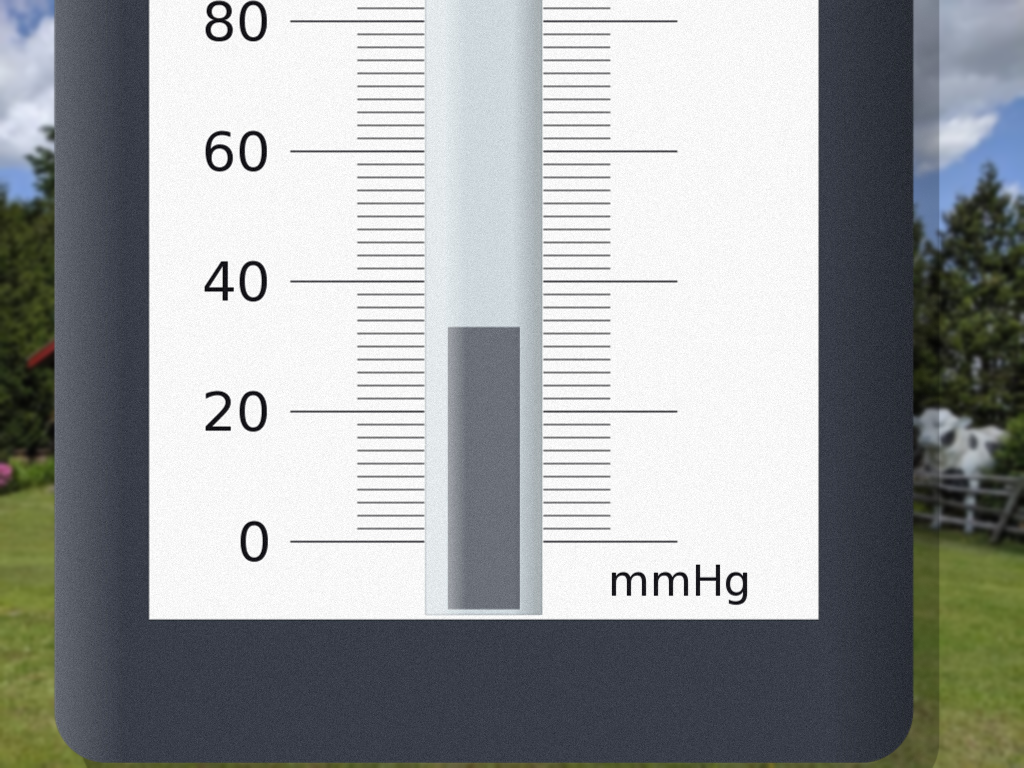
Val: 33 mmHg
